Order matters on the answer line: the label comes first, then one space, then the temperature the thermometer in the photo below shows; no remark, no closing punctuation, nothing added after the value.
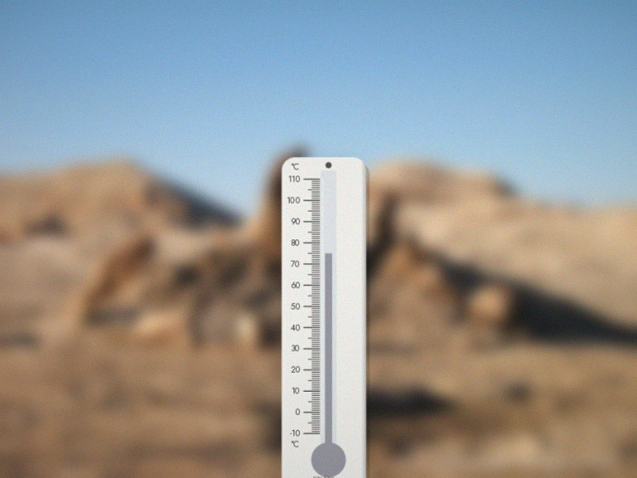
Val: 75 °C
